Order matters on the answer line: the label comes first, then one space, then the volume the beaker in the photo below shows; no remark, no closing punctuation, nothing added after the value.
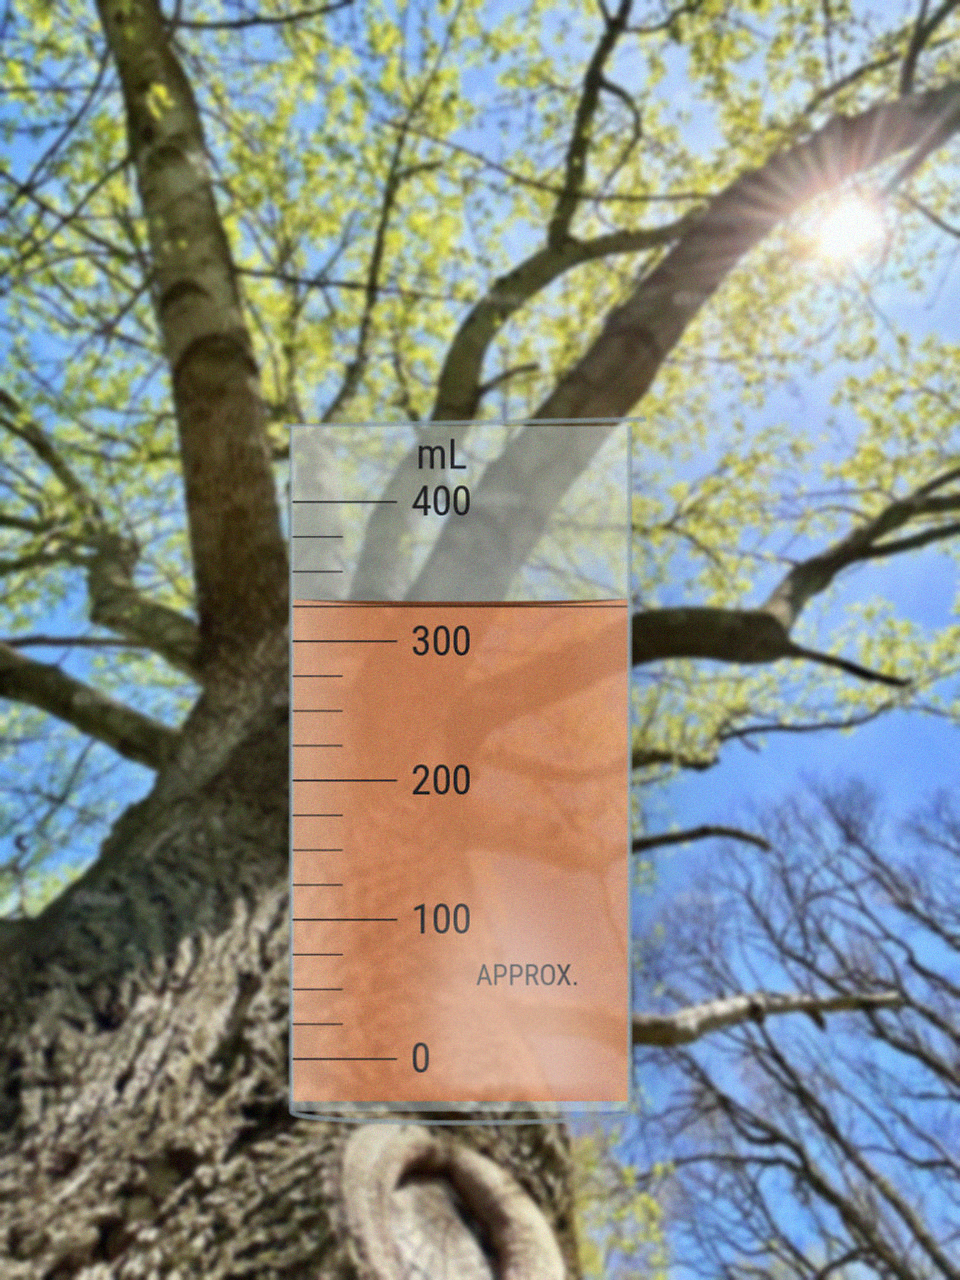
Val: 325 mL
